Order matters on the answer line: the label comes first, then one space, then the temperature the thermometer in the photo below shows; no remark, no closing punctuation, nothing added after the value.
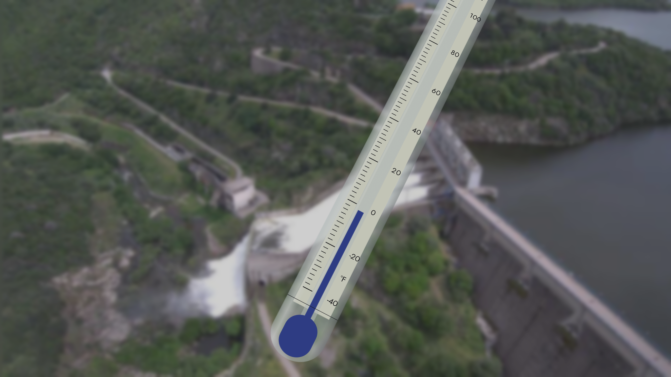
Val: -2 °F
